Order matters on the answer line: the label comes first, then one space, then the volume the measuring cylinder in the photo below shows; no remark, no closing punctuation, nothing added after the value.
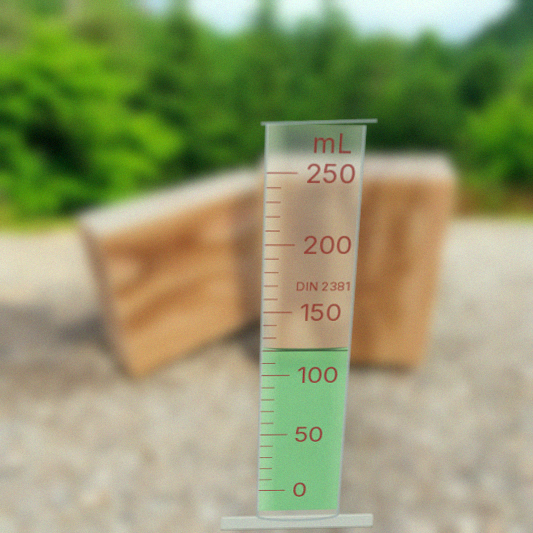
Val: 120 mL
